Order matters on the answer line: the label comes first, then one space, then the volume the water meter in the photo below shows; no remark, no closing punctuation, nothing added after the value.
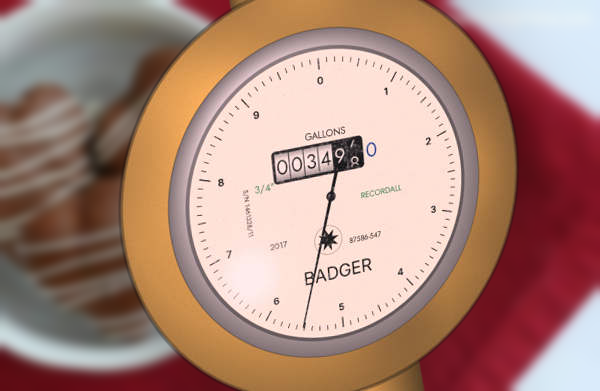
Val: 34975.5 gal
